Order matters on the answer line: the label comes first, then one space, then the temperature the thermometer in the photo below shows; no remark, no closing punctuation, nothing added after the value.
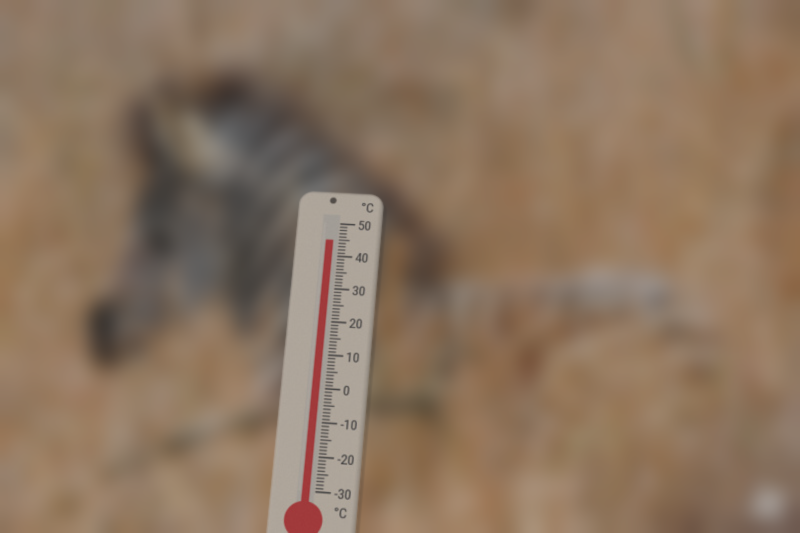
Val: 45 °C
